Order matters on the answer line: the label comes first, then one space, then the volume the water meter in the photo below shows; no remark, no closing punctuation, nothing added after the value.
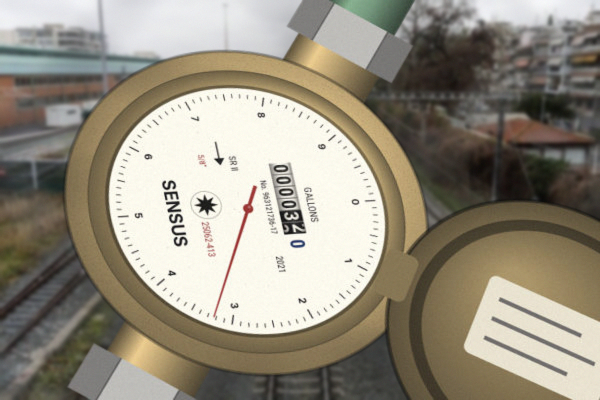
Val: 323.2 gal
